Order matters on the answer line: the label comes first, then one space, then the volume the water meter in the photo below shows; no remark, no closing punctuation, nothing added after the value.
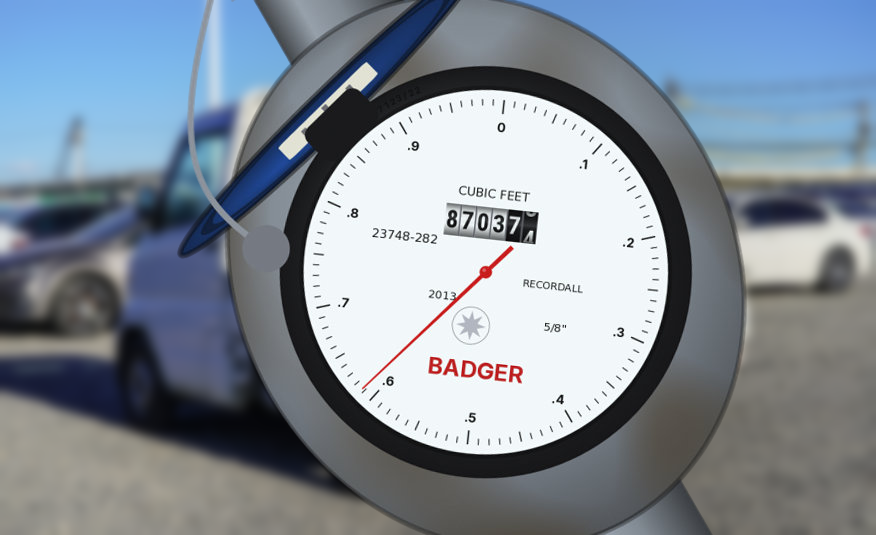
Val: 870373.61 ft³
